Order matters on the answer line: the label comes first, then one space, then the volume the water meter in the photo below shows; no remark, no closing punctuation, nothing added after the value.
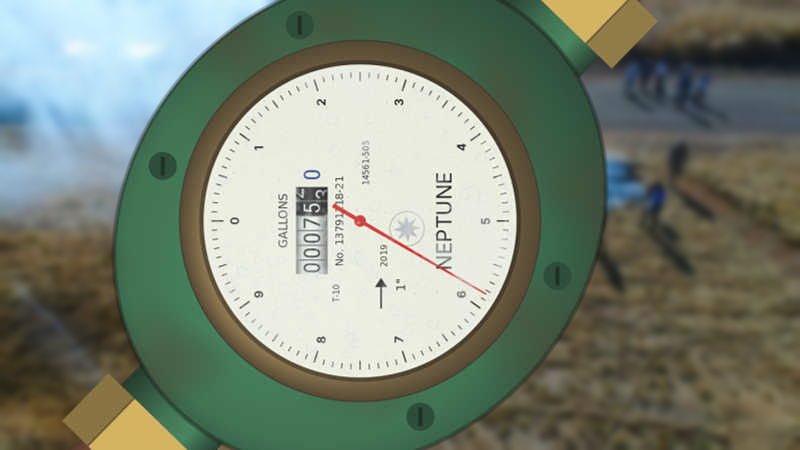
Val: 7525.8 gal
